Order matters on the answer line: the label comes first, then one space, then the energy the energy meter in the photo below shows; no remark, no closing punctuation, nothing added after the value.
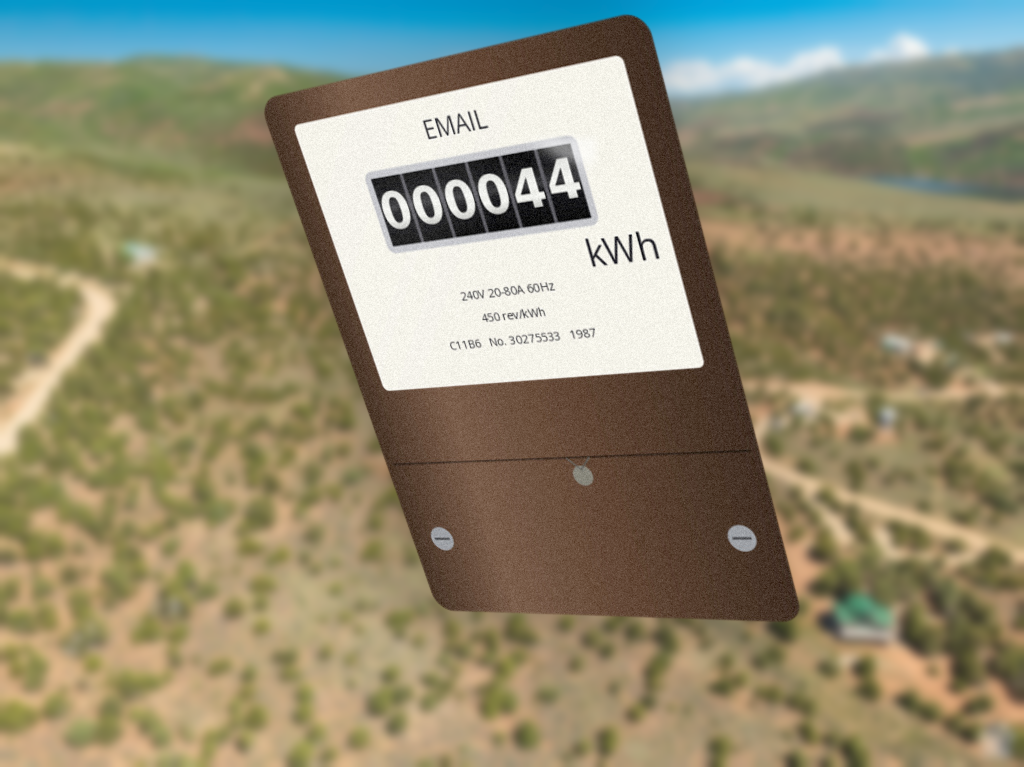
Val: 44 kWh
